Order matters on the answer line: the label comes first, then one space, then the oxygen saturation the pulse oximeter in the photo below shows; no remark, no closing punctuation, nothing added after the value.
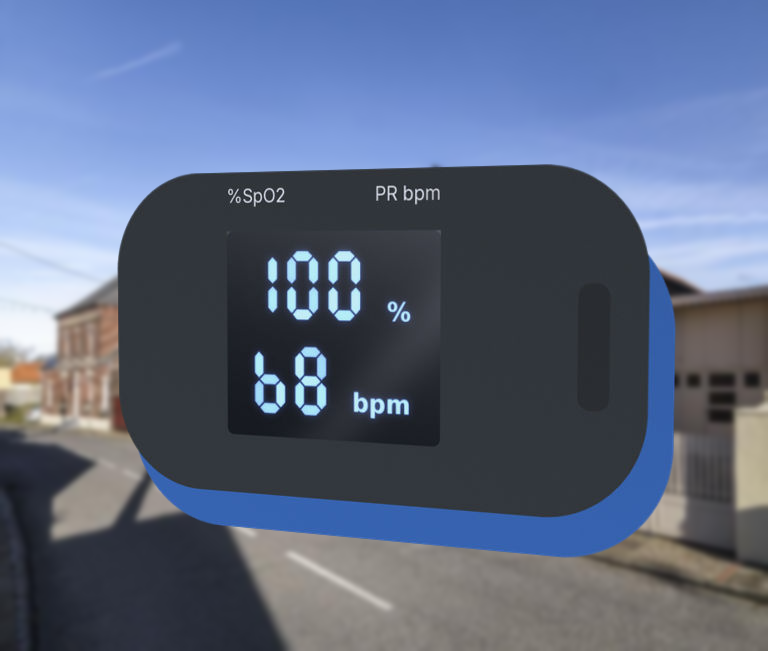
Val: 100 %
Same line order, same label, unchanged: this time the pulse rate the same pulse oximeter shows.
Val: 68 bpm
